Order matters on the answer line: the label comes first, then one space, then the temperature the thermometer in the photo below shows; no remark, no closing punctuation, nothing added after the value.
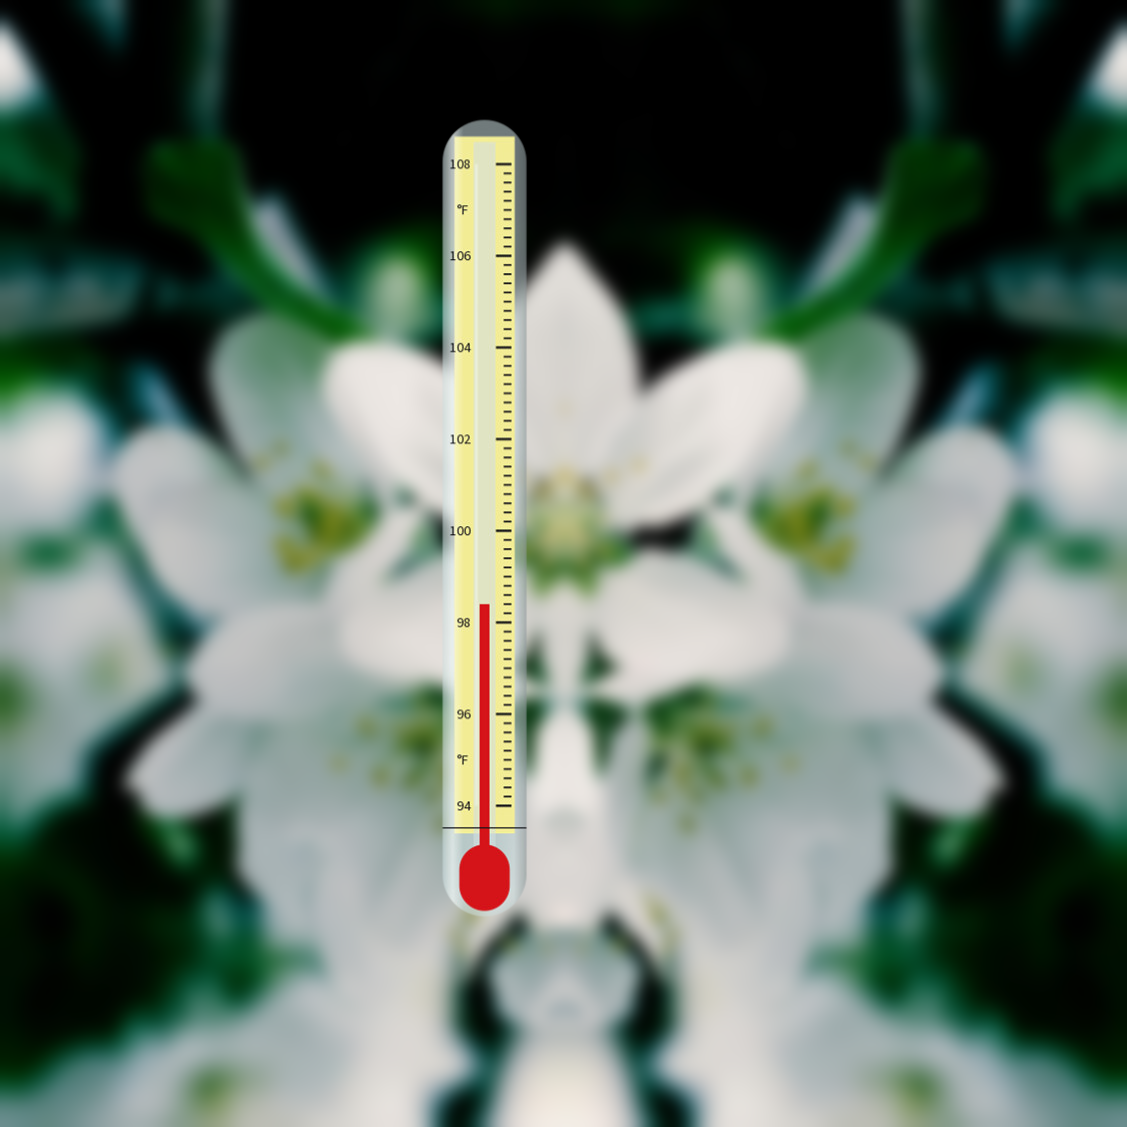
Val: 98.4 °F
